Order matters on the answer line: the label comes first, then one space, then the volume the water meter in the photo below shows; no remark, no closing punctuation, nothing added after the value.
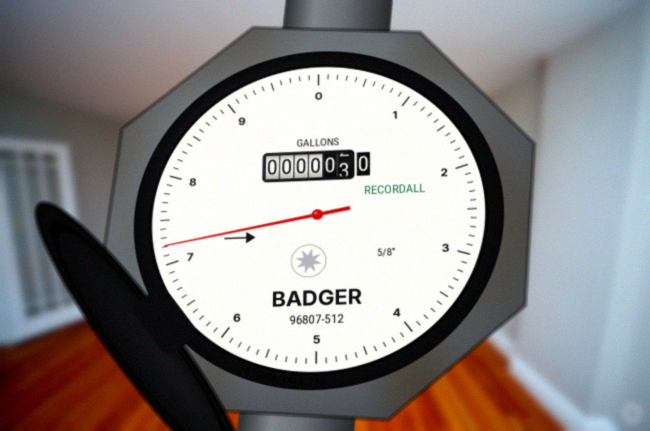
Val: 27.2 gal
